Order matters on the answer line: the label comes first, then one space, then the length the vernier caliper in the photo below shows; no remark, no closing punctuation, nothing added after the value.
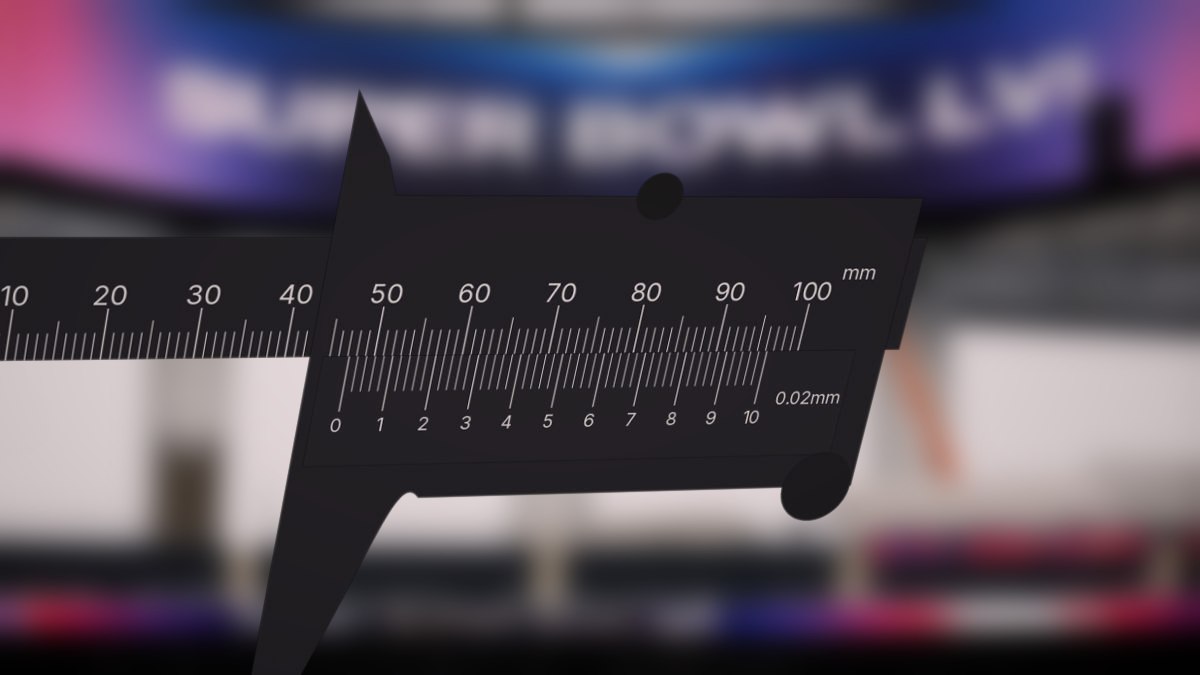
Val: 47.2 mm
